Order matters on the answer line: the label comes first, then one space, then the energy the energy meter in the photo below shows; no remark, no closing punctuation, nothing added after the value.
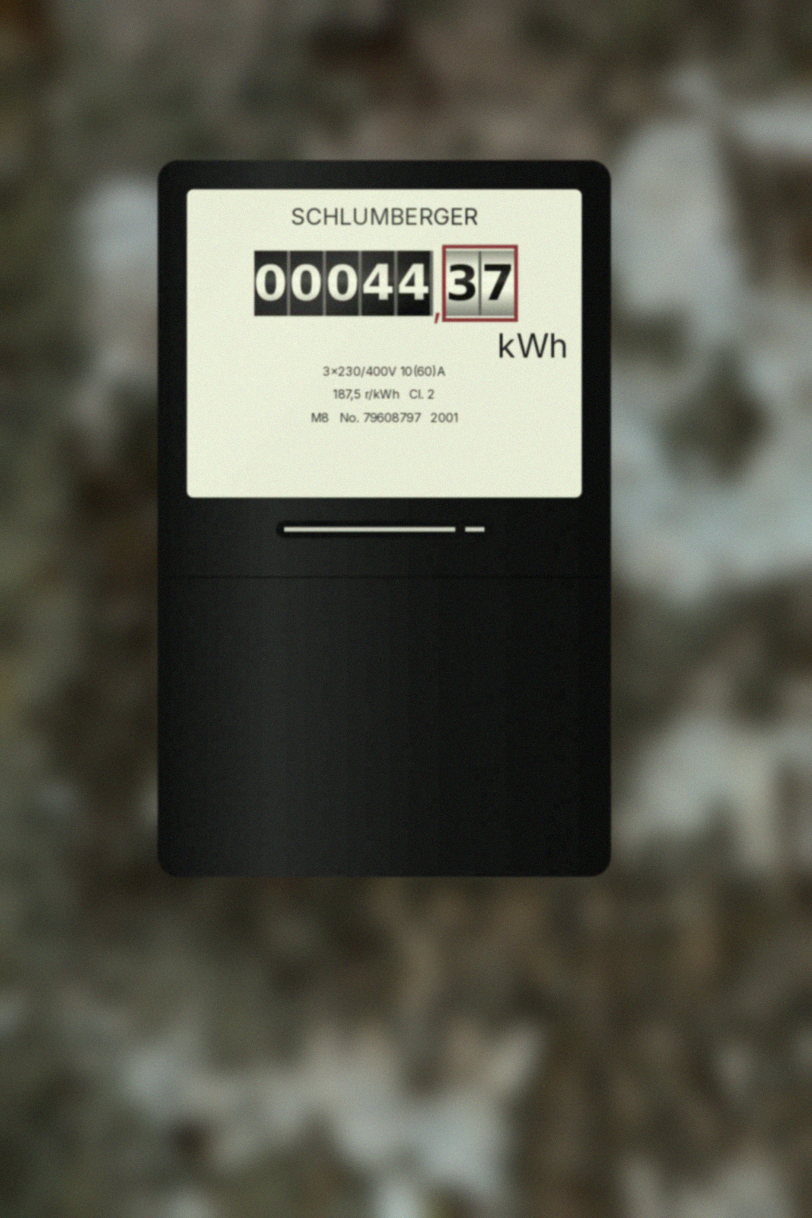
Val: 44.37 kWh
